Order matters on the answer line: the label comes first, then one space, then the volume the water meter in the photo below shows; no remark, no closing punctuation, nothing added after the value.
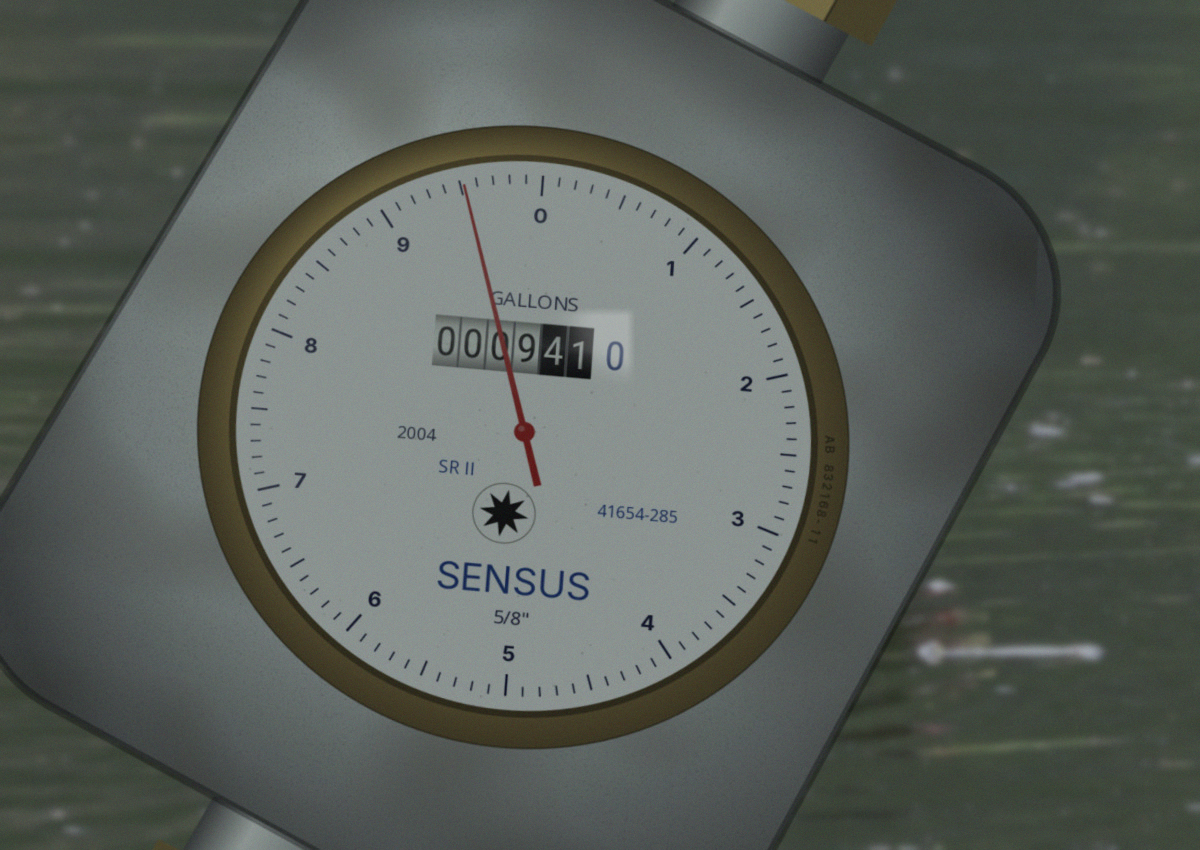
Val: 9409.5 gal
